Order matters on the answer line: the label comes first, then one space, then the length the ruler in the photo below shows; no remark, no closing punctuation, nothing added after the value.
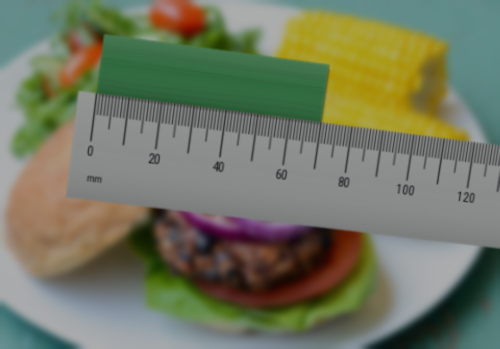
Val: 70 mm
